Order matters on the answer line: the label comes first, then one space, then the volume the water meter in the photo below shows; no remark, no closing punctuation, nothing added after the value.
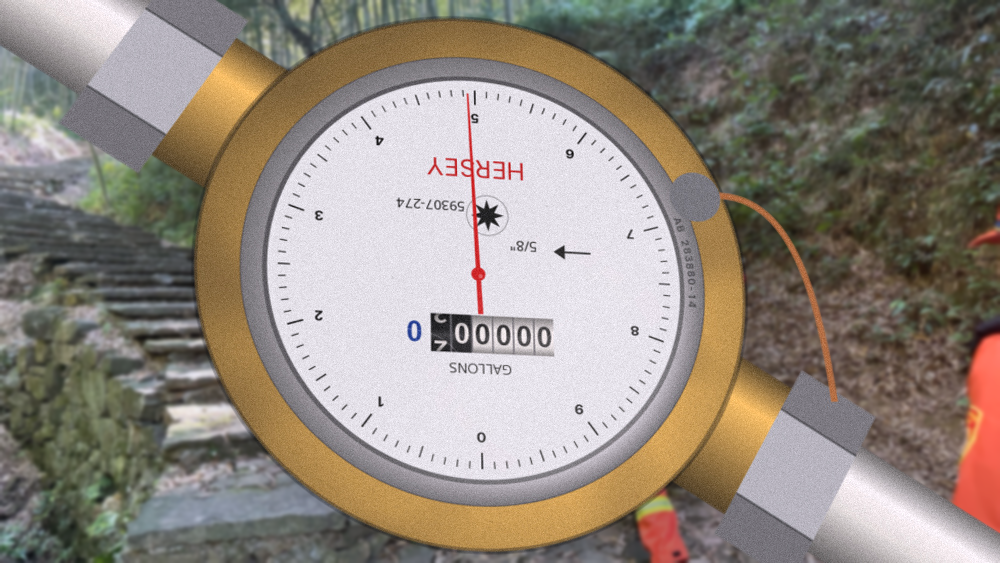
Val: 24.9 gal
